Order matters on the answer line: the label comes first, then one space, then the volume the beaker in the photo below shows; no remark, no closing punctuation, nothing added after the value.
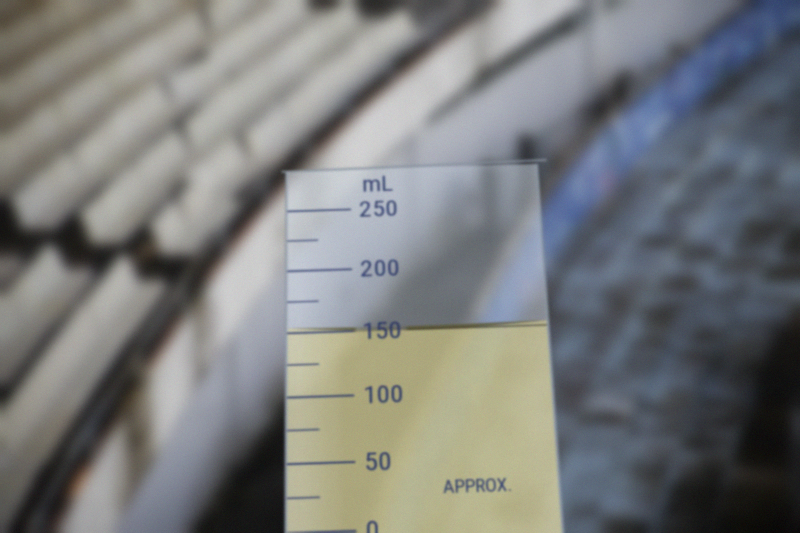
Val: 150 mL
